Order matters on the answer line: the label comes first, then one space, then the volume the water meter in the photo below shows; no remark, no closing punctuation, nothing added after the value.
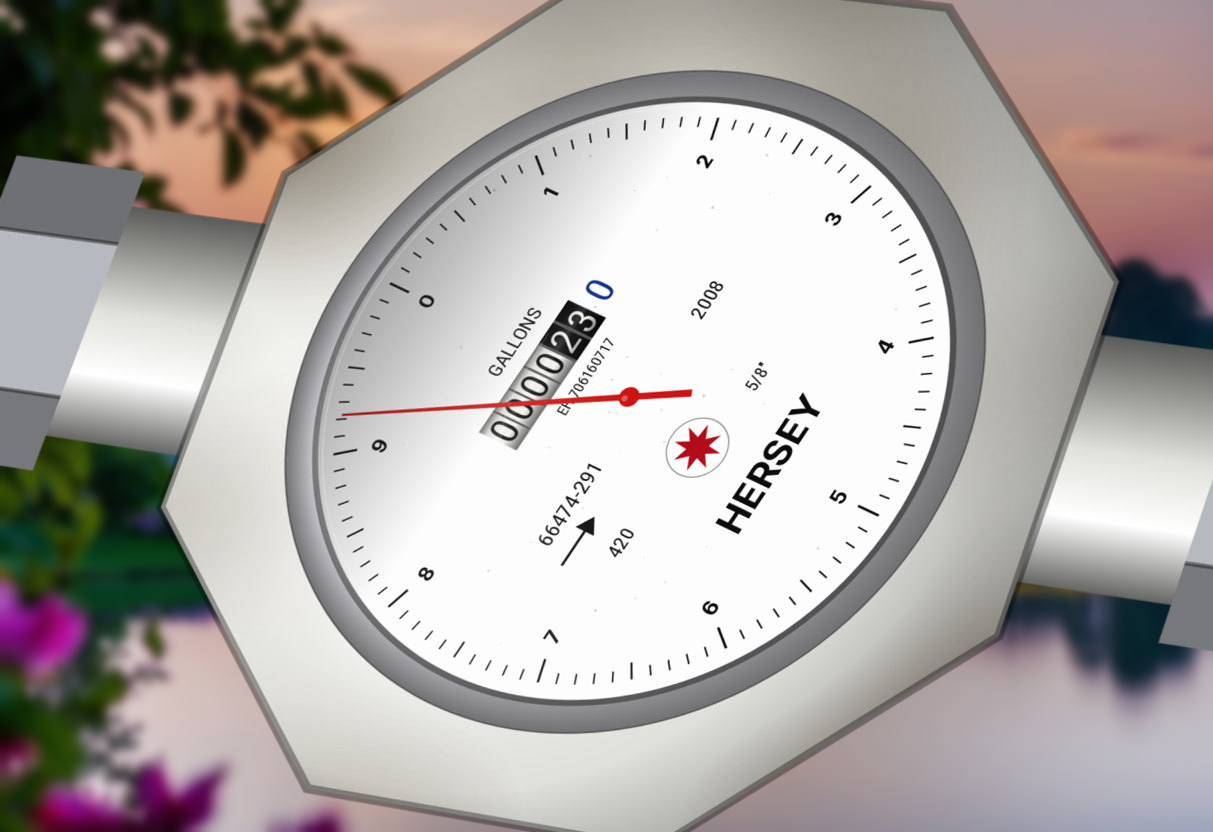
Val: 229.2 gal
